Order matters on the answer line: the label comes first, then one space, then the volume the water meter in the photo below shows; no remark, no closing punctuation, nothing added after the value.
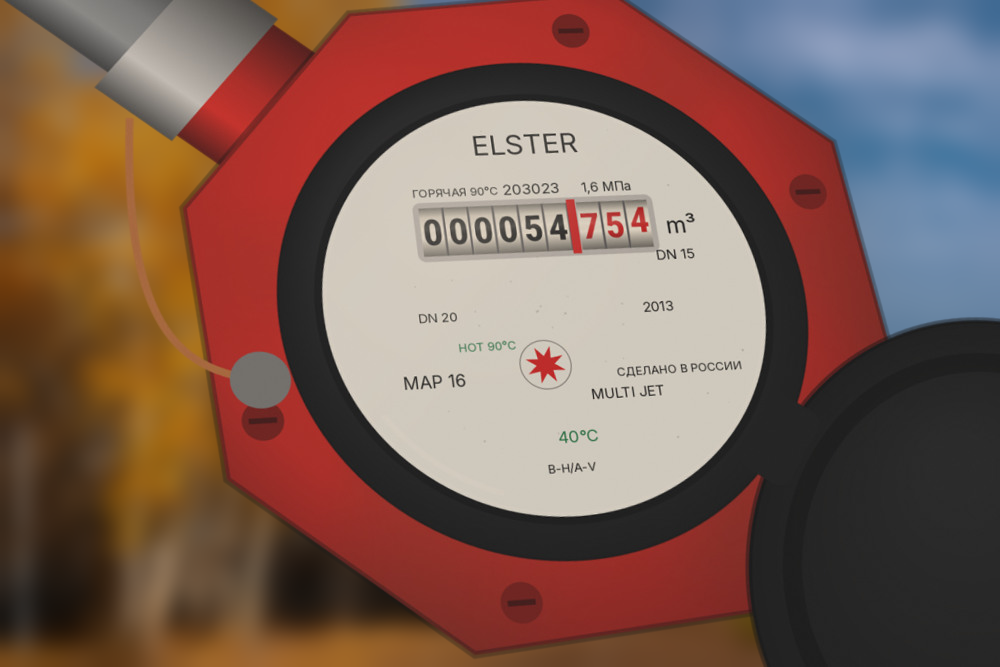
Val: 54.754 m³
